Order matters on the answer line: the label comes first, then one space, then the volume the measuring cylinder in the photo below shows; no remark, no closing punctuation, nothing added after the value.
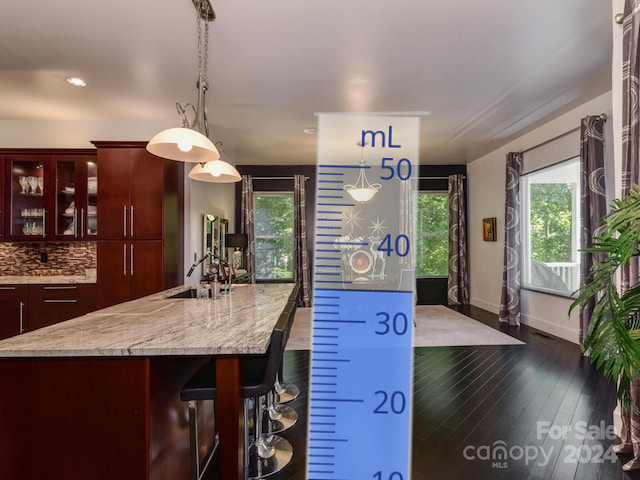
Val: 34 mL
